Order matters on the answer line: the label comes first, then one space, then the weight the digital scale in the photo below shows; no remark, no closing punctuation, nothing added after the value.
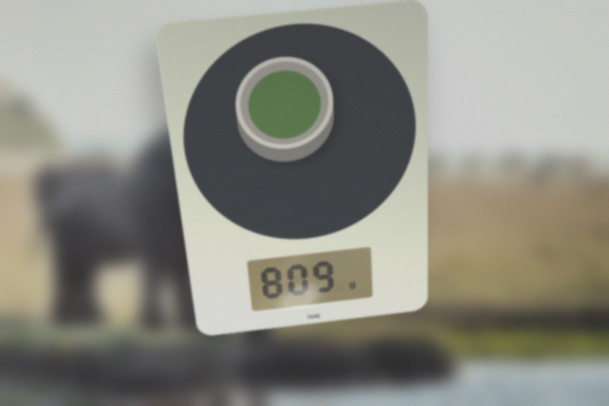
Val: 809 g
